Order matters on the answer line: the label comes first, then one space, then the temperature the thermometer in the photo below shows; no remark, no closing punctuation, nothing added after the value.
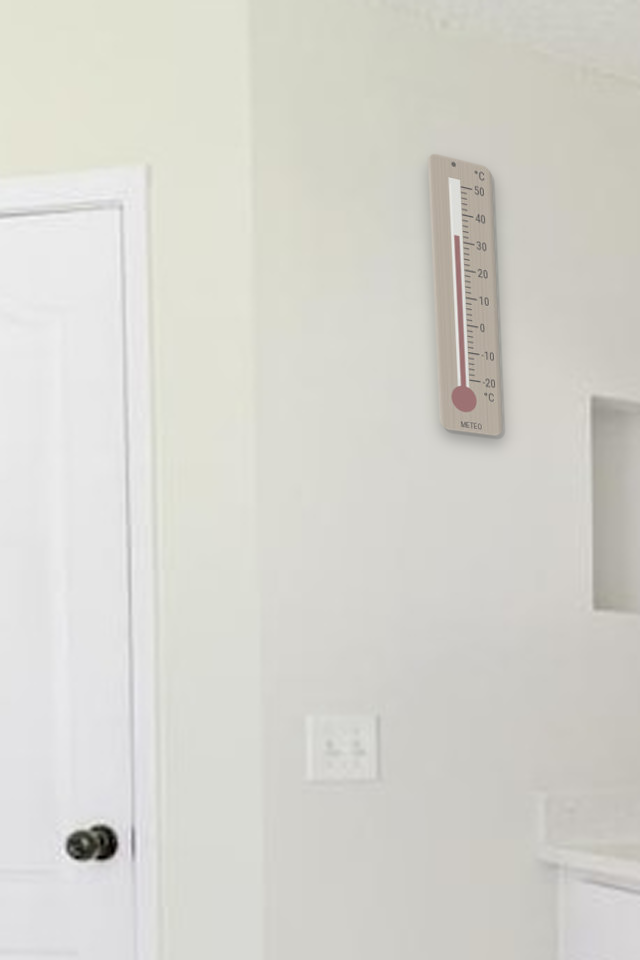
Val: 32 °C
